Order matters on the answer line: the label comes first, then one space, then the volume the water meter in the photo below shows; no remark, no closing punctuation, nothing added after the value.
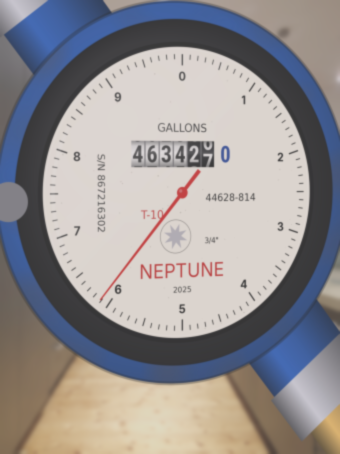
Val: 4634266.1 gal
